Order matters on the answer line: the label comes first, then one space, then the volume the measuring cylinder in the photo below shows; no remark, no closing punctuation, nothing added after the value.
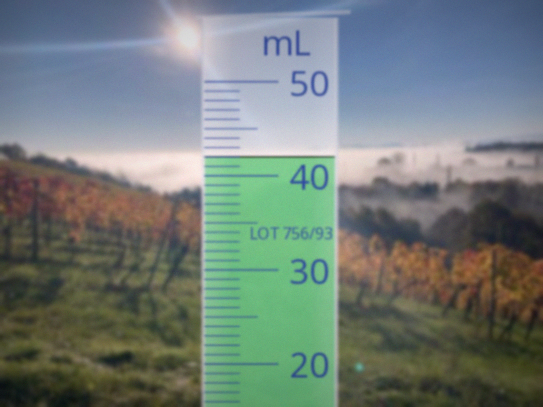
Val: 42 mL
